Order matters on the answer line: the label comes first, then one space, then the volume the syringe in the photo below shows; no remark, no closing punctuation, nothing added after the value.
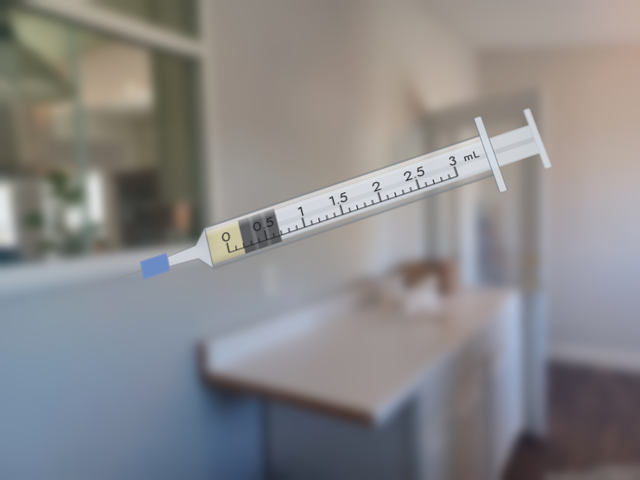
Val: 0.2 mL
